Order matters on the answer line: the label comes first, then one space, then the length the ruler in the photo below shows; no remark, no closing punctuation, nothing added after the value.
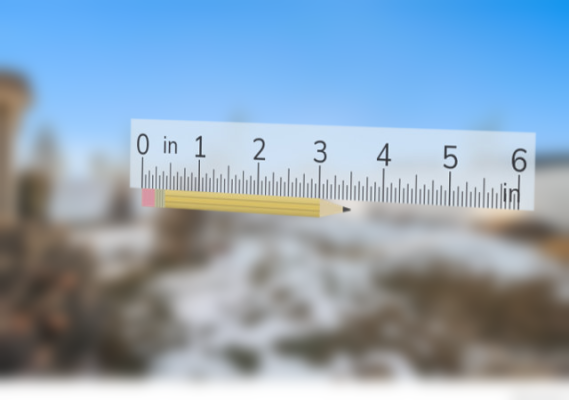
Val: 3.5 in
